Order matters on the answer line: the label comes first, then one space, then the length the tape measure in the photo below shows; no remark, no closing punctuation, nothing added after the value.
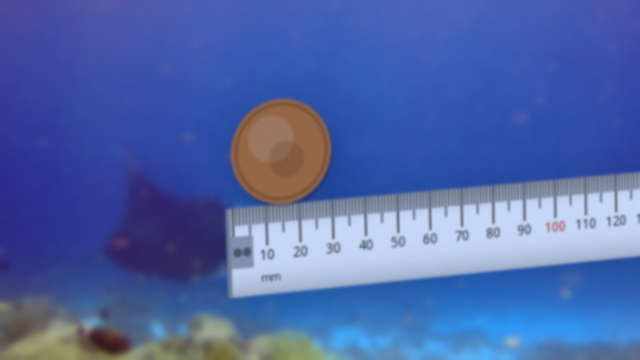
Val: 30 mm
